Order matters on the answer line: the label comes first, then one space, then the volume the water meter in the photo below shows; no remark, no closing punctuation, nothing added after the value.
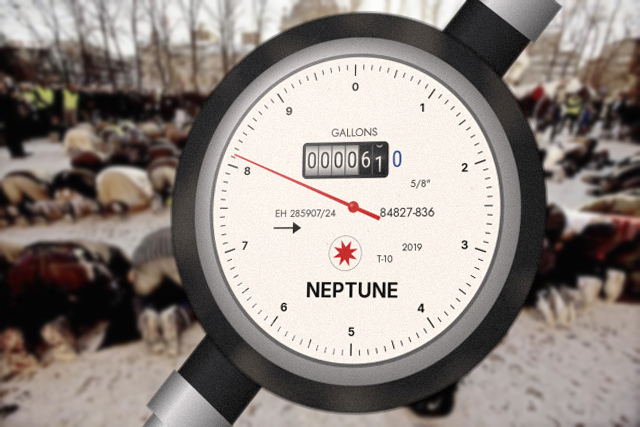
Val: 608.1 gal
